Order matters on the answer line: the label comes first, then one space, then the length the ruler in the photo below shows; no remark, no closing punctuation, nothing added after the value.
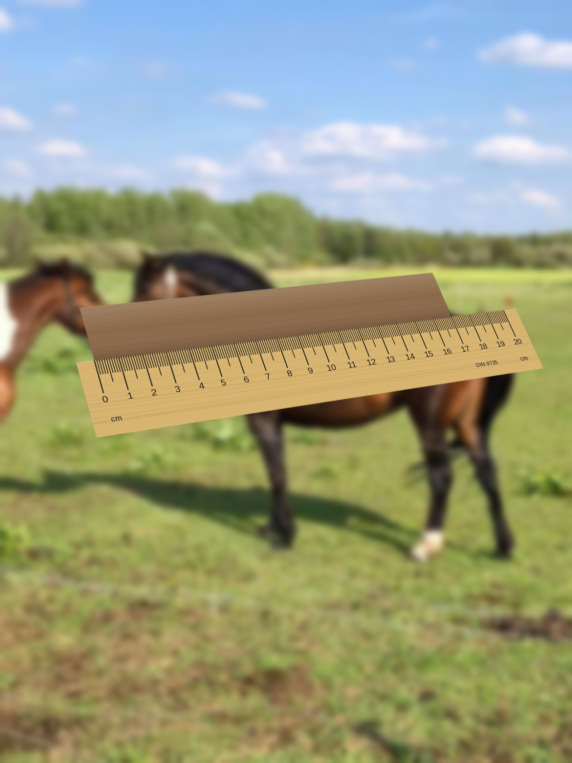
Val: 17 cm
